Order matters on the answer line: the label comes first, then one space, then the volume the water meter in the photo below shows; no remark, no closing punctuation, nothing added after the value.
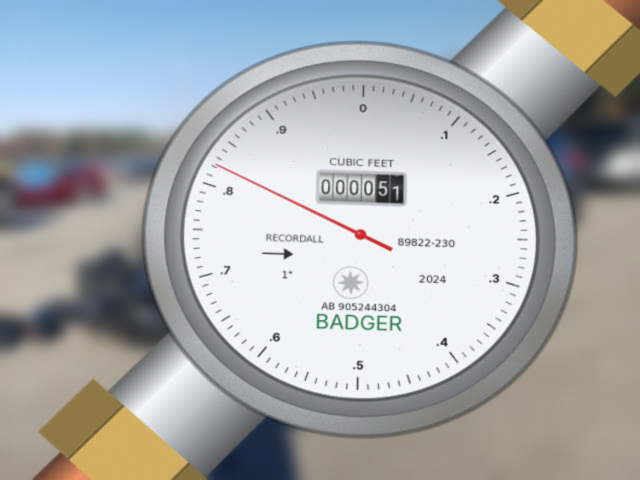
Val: 50.82 ft³
